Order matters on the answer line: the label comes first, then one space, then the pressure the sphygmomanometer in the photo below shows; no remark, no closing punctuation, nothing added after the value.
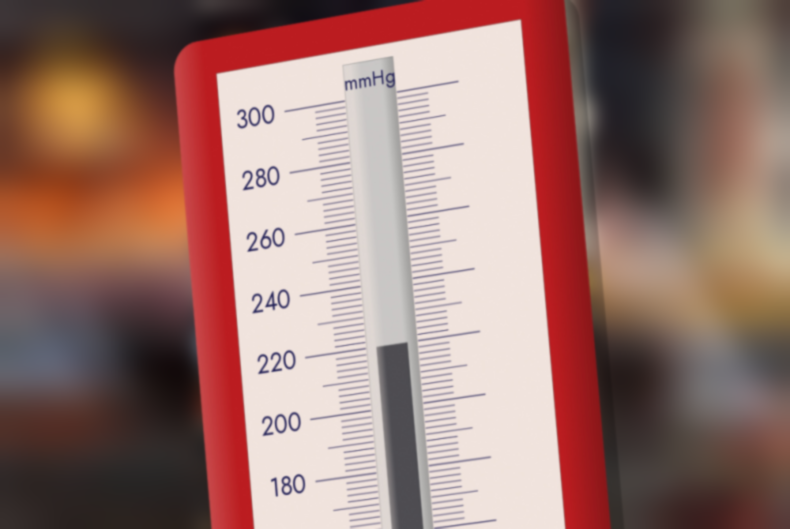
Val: 220 mmHg
